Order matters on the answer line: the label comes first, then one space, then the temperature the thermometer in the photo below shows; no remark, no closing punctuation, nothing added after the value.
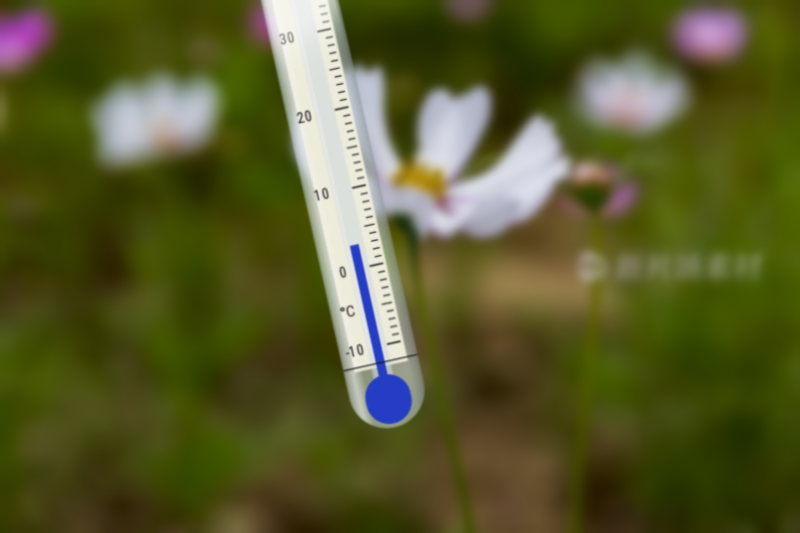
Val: 3 °C
